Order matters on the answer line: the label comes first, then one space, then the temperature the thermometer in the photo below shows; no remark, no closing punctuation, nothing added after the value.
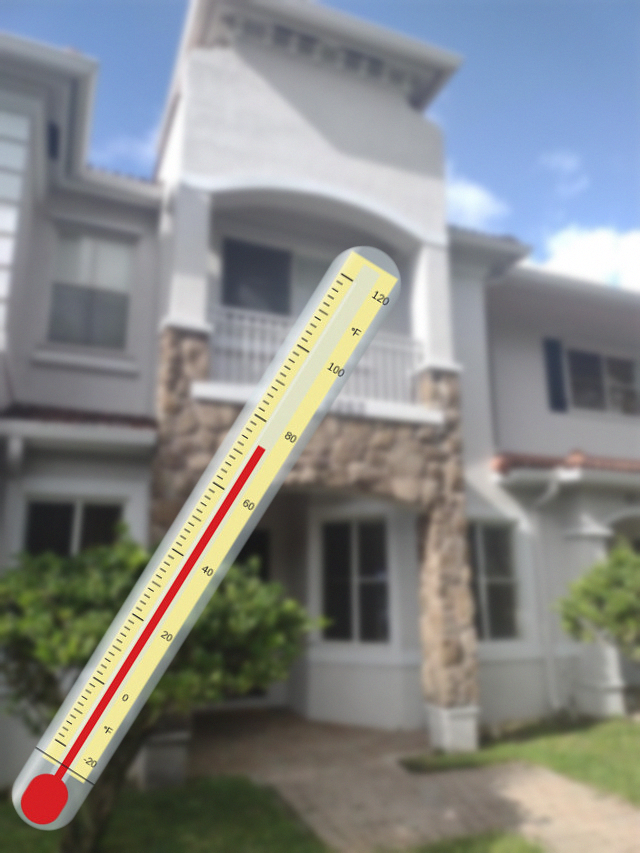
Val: 74 °F
